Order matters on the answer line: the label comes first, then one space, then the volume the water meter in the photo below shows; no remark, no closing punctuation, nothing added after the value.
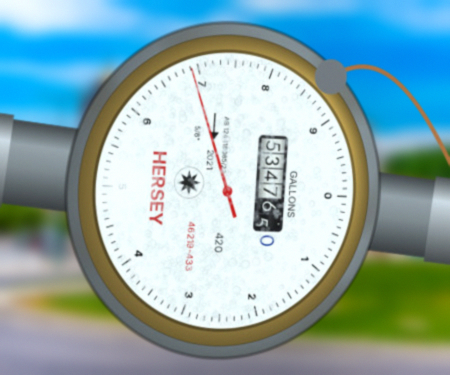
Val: 5347646.9 gal
